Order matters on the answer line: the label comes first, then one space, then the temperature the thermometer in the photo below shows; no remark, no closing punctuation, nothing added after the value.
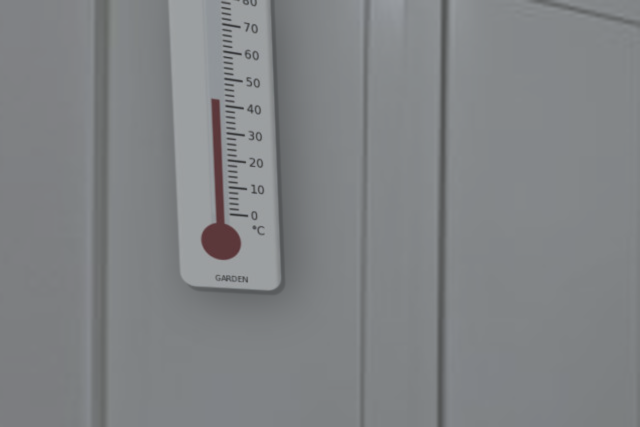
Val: 42 °C
